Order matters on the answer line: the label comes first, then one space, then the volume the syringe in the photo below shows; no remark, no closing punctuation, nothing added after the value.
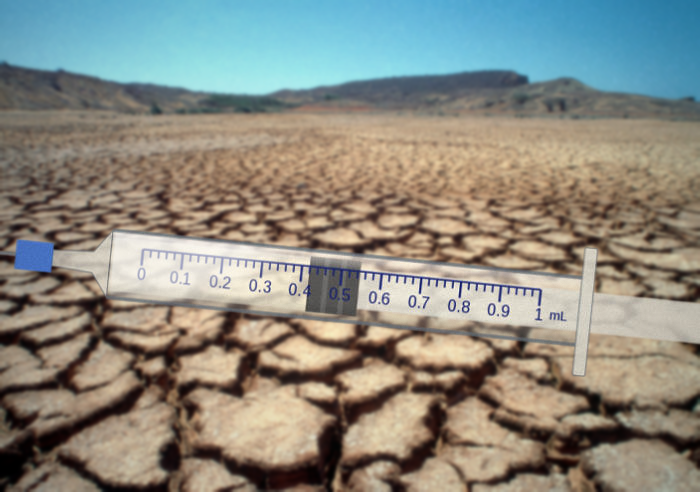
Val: 0.42 mL
